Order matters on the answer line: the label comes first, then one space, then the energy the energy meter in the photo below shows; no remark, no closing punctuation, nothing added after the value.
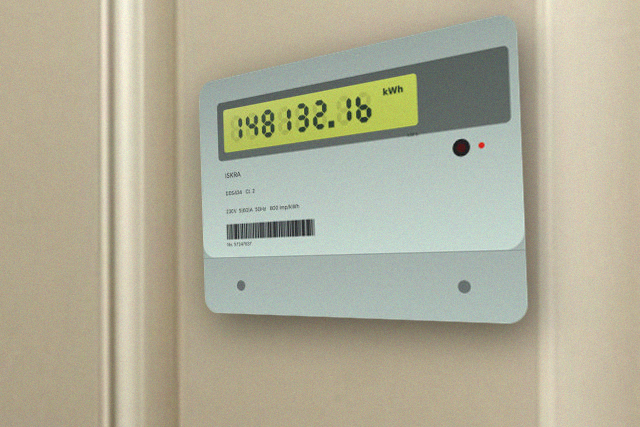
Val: 148132.16 kWh
